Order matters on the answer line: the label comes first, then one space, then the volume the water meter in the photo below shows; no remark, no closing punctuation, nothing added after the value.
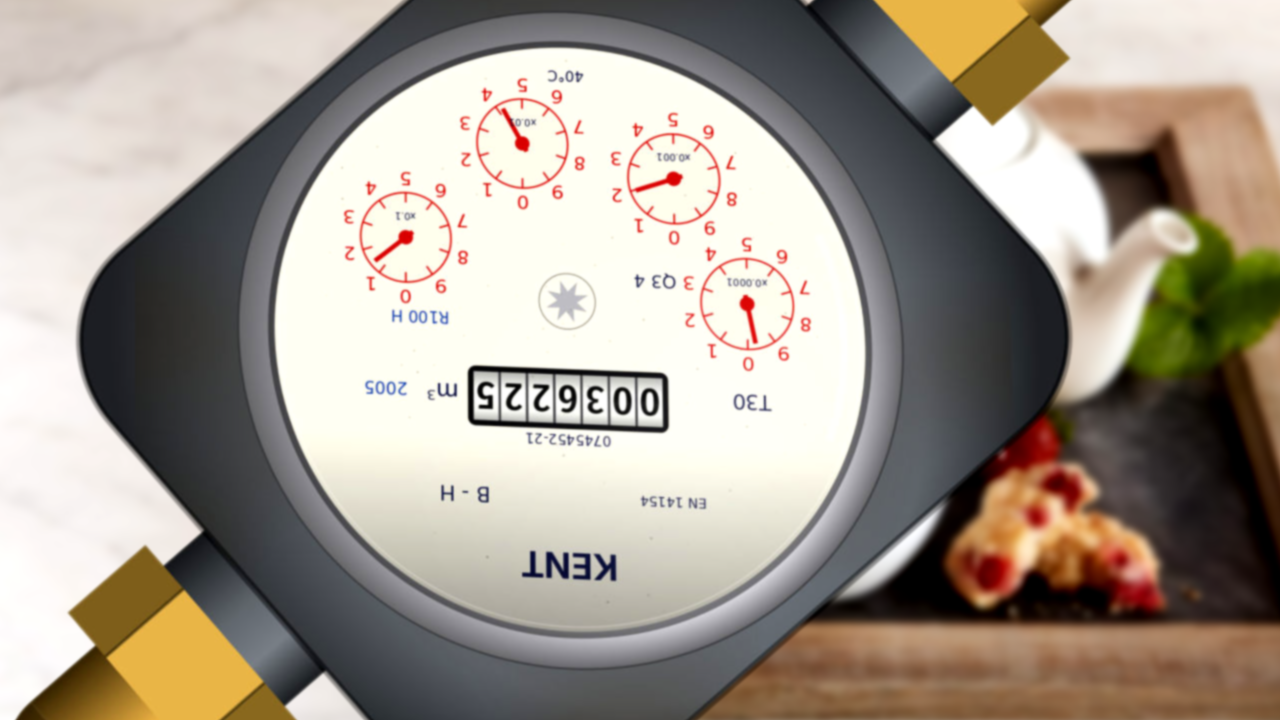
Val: 36225.1419 m³
